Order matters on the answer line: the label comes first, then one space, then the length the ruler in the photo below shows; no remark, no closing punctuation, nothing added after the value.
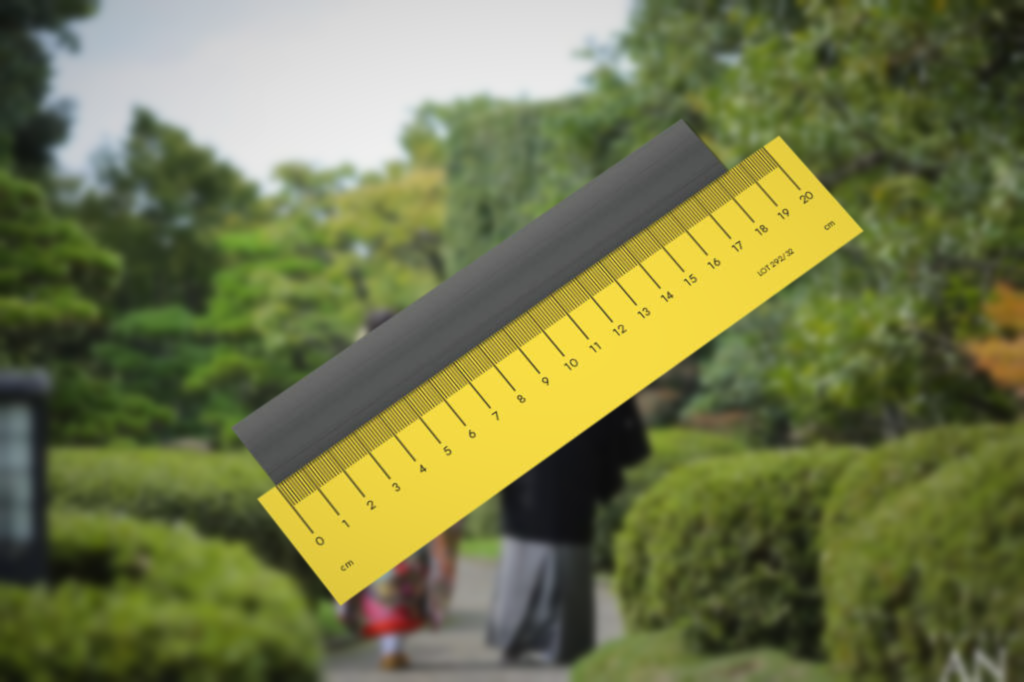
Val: 18.5 cm
